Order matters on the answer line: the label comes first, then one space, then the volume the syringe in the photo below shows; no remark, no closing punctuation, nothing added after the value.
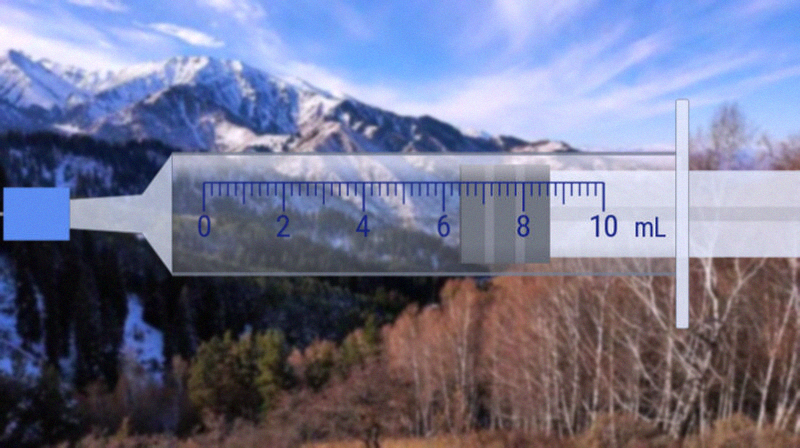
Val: 6.4 mL
